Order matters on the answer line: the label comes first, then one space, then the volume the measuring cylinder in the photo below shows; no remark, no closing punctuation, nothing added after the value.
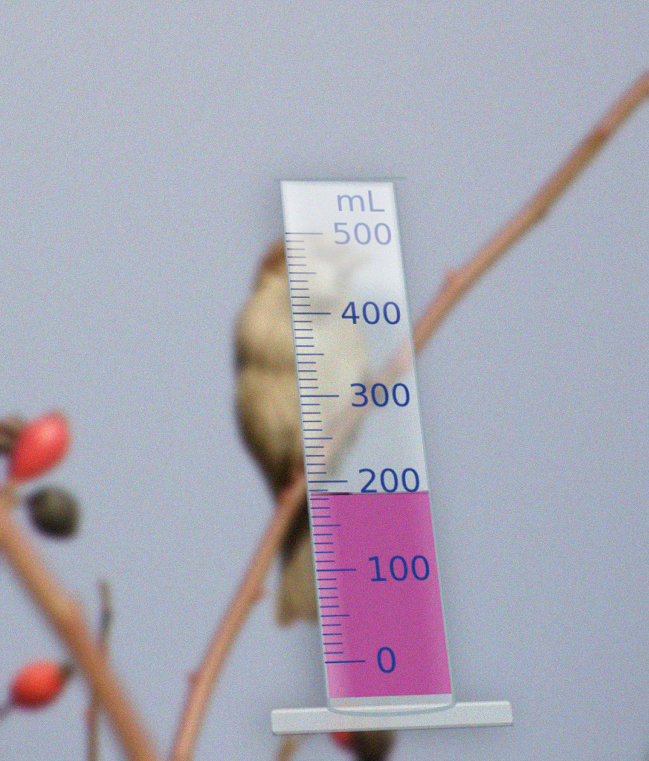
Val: 185 mL
